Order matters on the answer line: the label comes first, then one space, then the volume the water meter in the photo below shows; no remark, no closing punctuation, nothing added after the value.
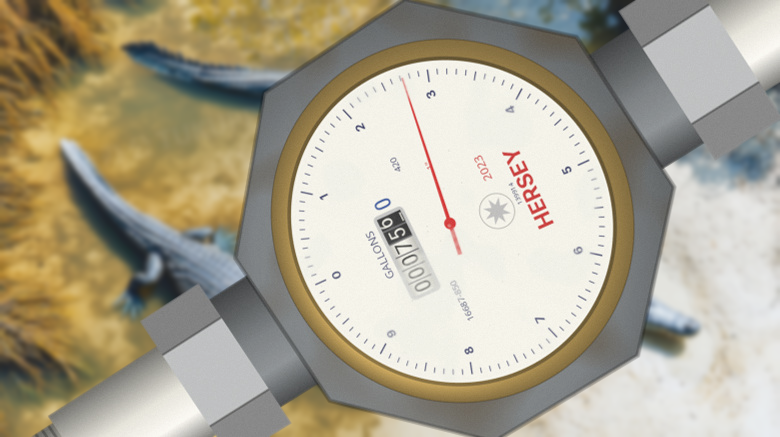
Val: 7562.7 gal
